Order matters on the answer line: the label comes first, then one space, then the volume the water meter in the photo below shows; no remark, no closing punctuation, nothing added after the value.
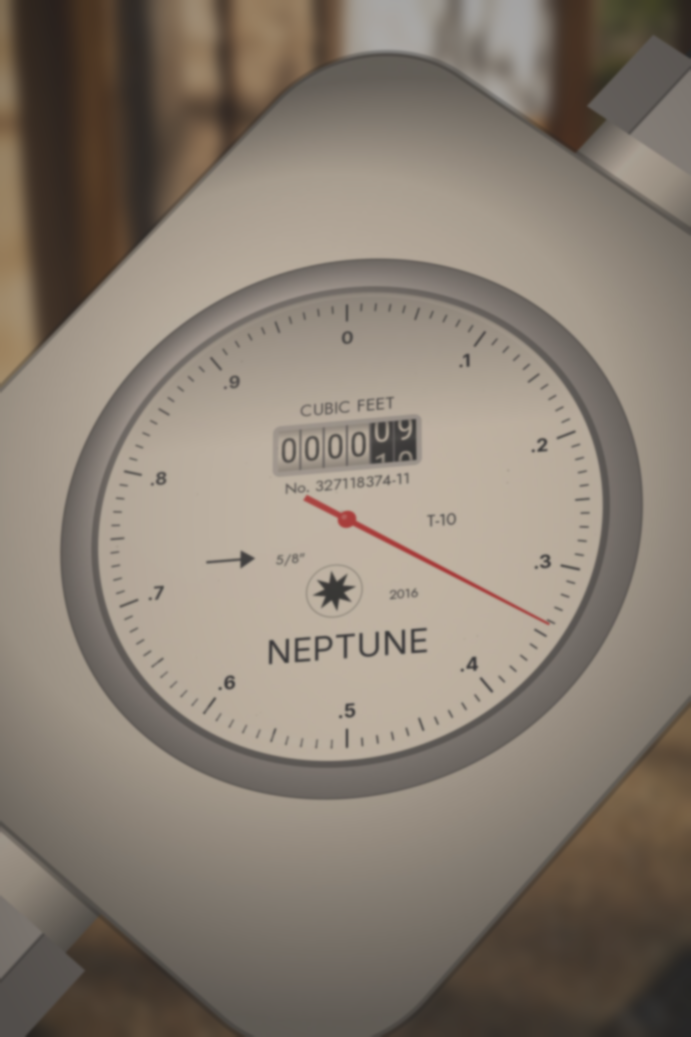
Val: 9.34 ft³
